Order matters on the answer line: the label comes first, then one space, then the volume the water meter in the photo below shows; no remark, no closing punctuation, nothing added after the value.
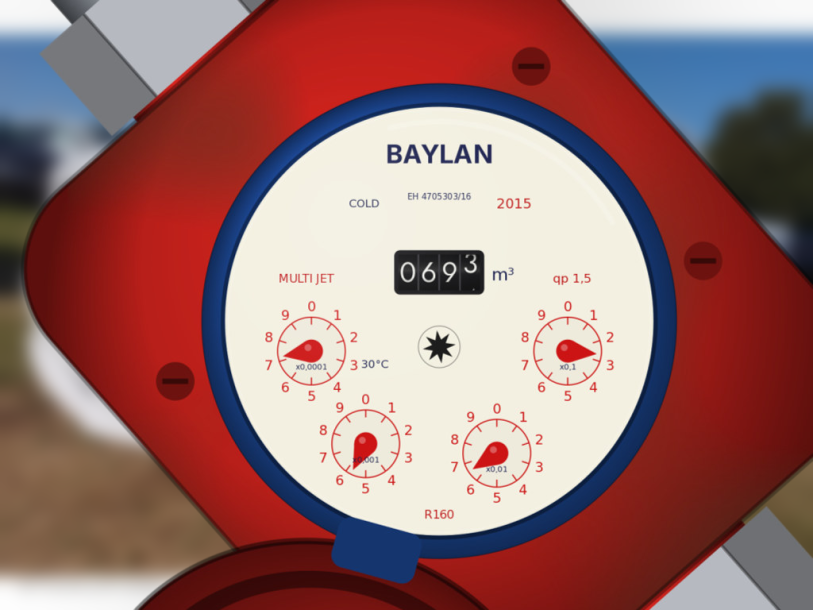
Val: 693.2657 m³
